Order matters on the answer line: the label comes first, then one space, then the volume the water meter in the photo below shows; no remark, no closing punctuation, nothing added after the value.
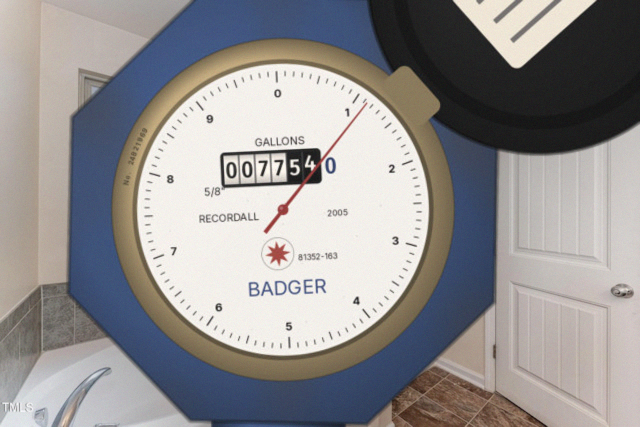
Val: 77541.1 gal
